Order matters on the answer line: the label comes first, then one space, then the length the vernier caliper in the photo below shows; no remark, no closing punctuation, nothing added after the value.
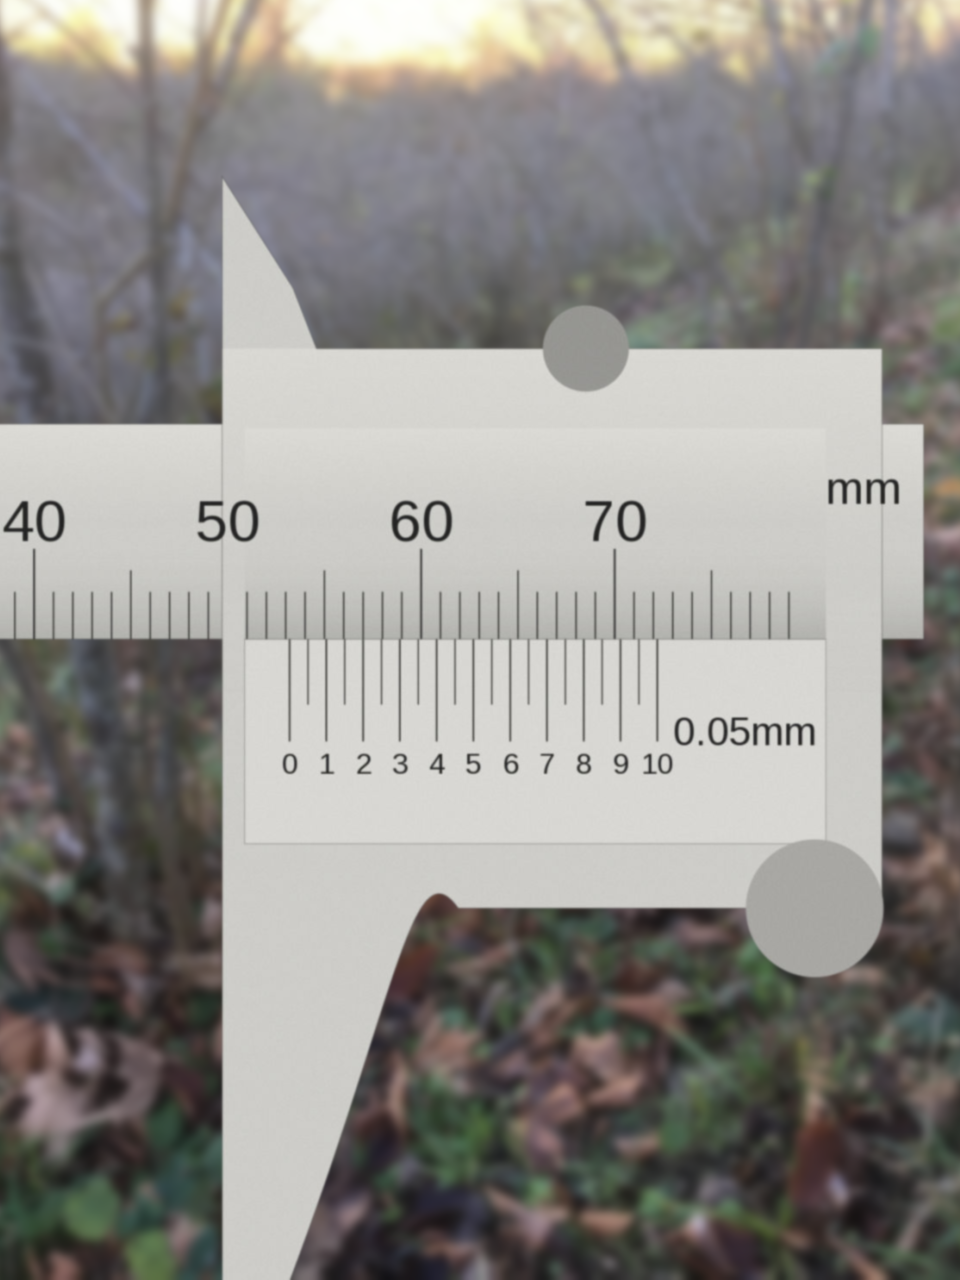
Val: 53.2 mm
